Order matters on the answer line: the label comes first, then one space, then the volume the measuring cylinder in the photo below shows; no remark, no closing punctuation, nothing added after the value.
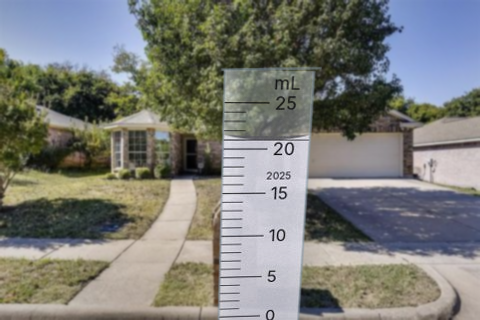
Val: 21 mL
